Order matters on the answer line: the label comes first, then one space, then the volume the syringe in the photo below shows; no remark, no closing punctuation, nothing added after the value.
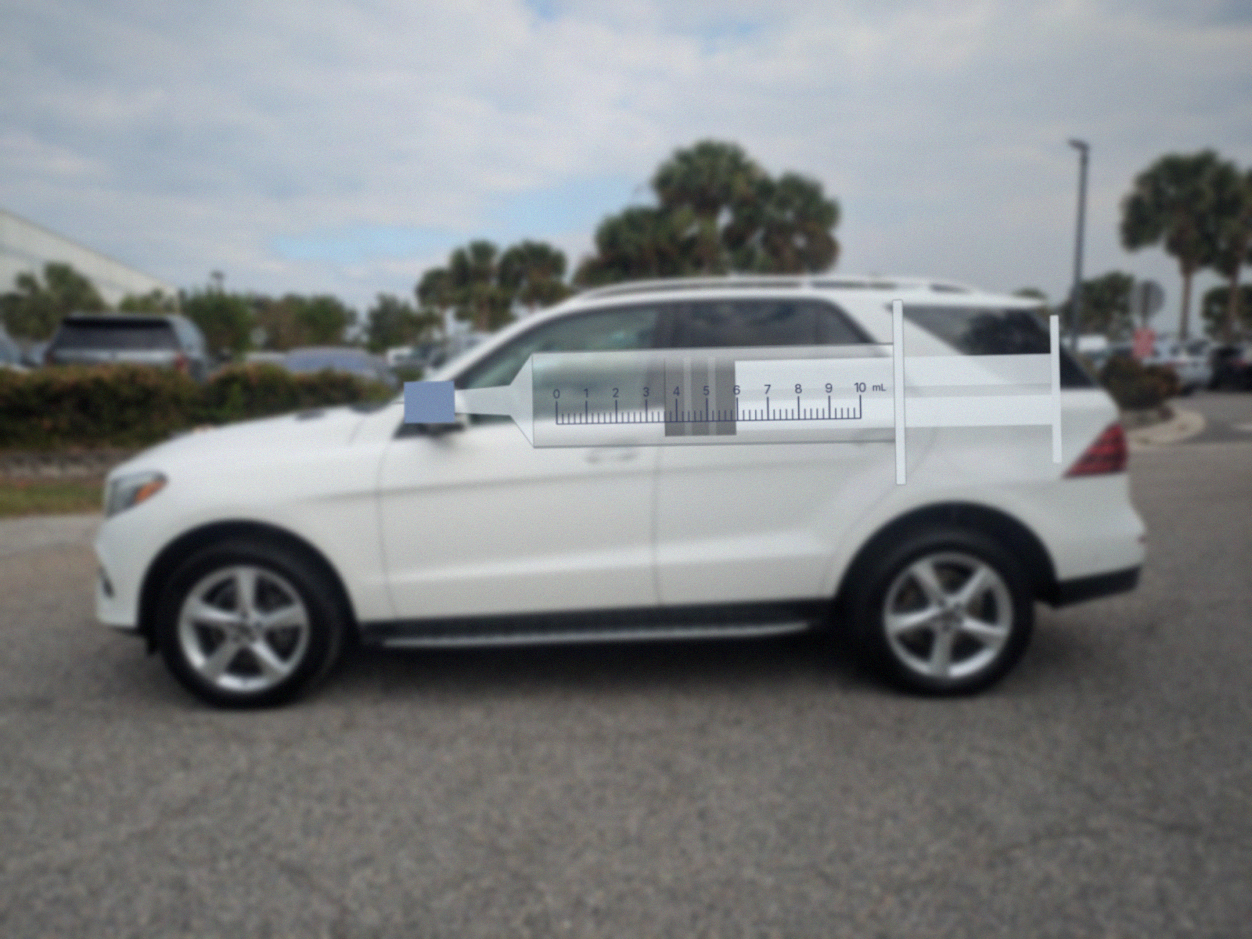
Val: 3.6 mL
